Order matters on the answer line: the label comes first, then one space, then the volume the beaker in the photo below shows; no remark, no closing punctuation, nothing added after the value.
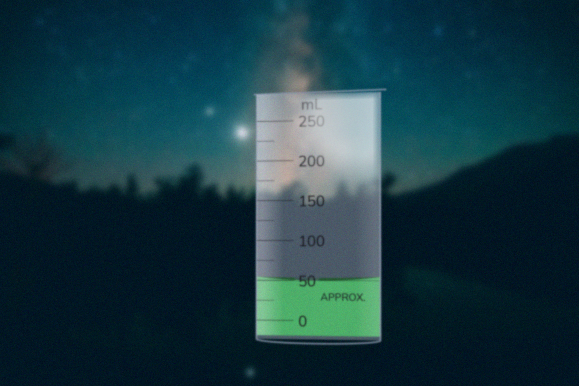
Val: 50 mL
